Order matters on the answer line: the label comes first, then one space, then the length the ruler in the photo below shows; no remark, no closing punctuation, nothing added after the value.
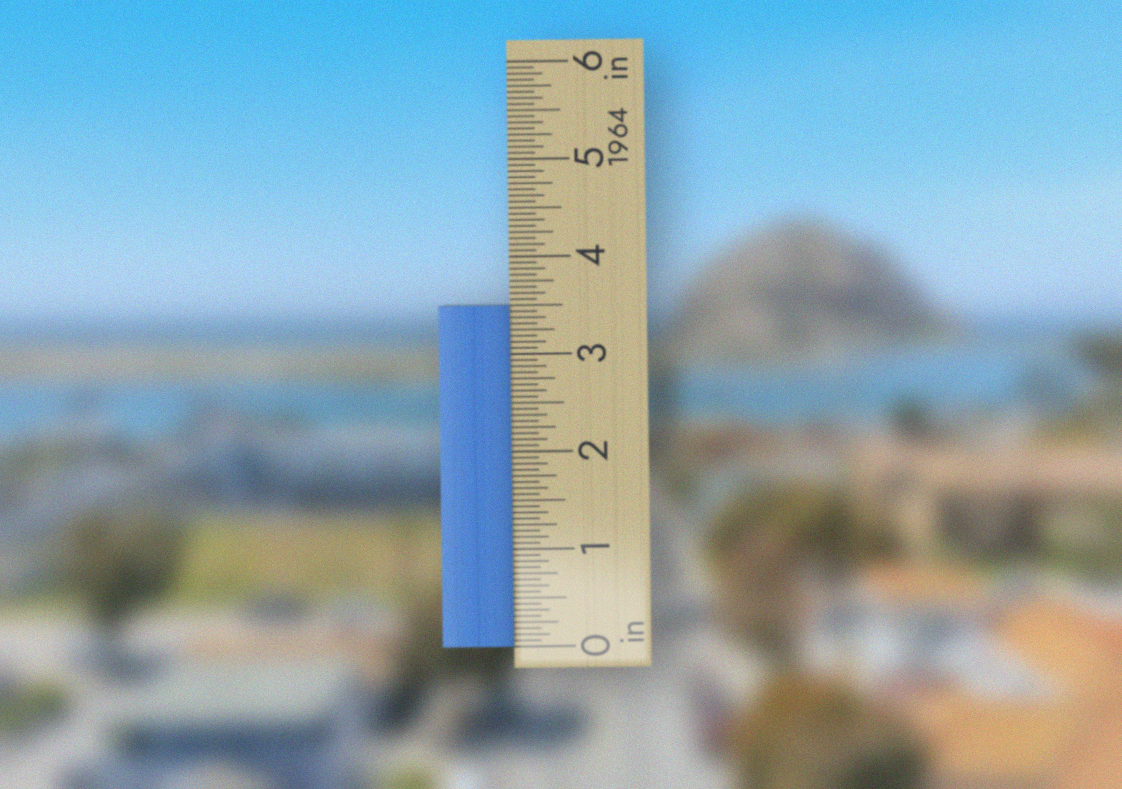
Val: 3.5 in
